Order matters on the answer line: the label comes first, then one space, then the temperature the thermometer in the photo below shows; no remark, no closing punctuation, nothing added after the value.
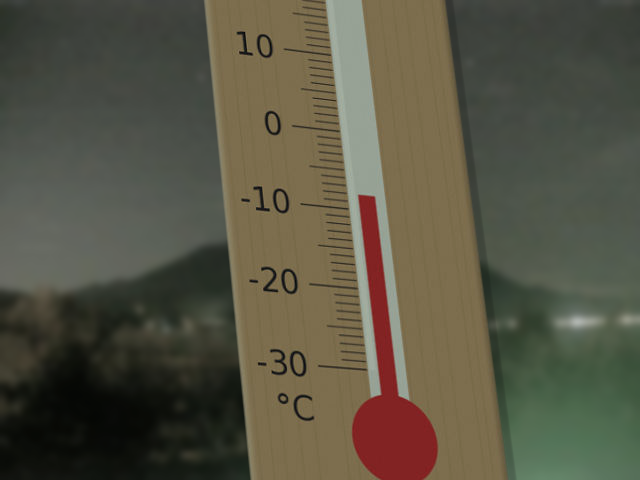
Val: -8 °C
